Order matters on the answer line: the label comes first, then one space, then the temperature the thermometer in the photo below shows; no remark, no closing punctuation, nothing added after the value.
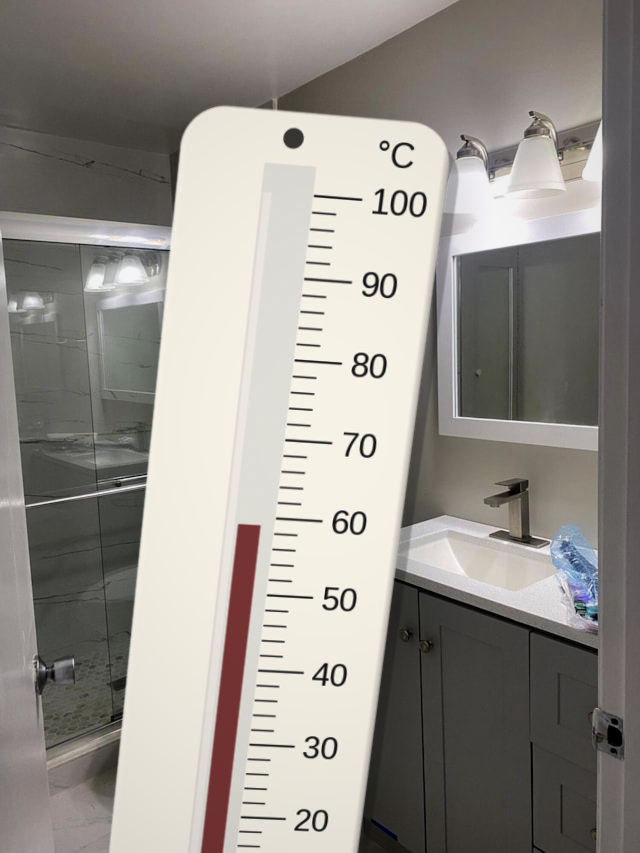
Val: 59 °C
